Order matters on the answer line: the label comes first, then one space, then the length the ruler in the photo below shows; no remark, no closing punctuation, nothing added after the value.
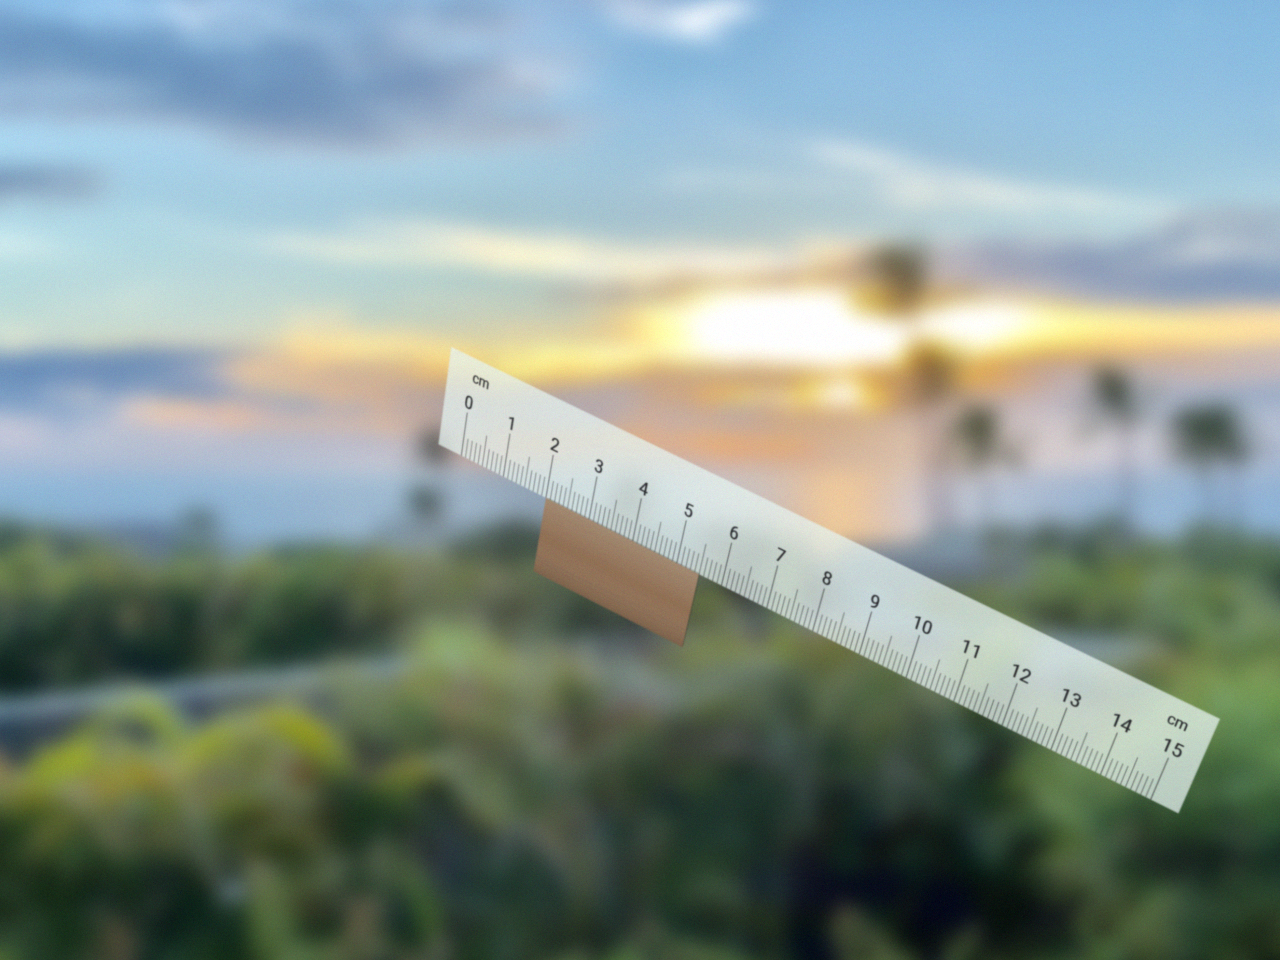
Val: 3.5 cm
